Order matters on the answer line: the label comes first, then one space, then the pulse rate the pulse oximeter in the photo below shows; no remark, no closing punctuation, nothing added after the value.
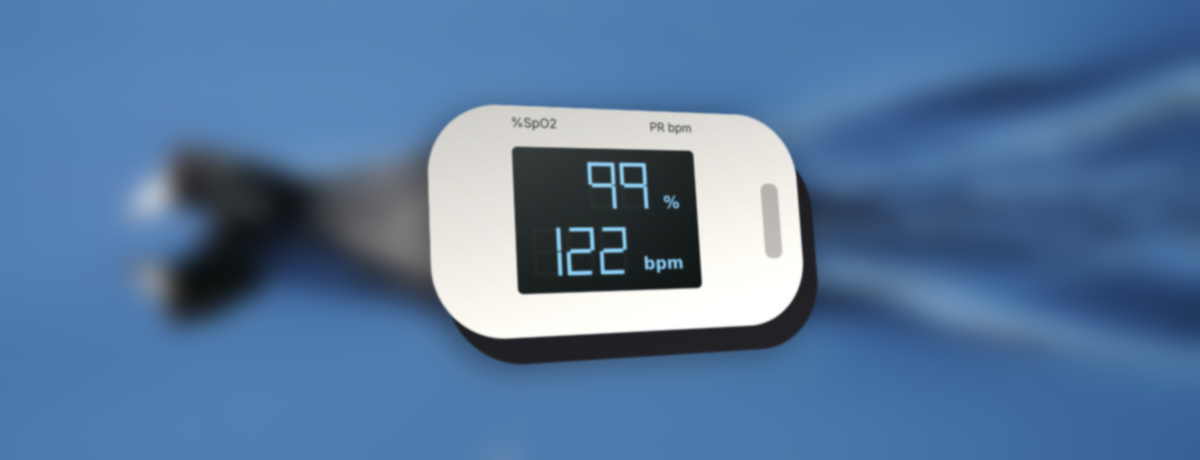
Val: 122 bpm
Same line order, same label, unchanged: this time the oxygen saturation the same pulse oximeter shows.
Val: 99 %
